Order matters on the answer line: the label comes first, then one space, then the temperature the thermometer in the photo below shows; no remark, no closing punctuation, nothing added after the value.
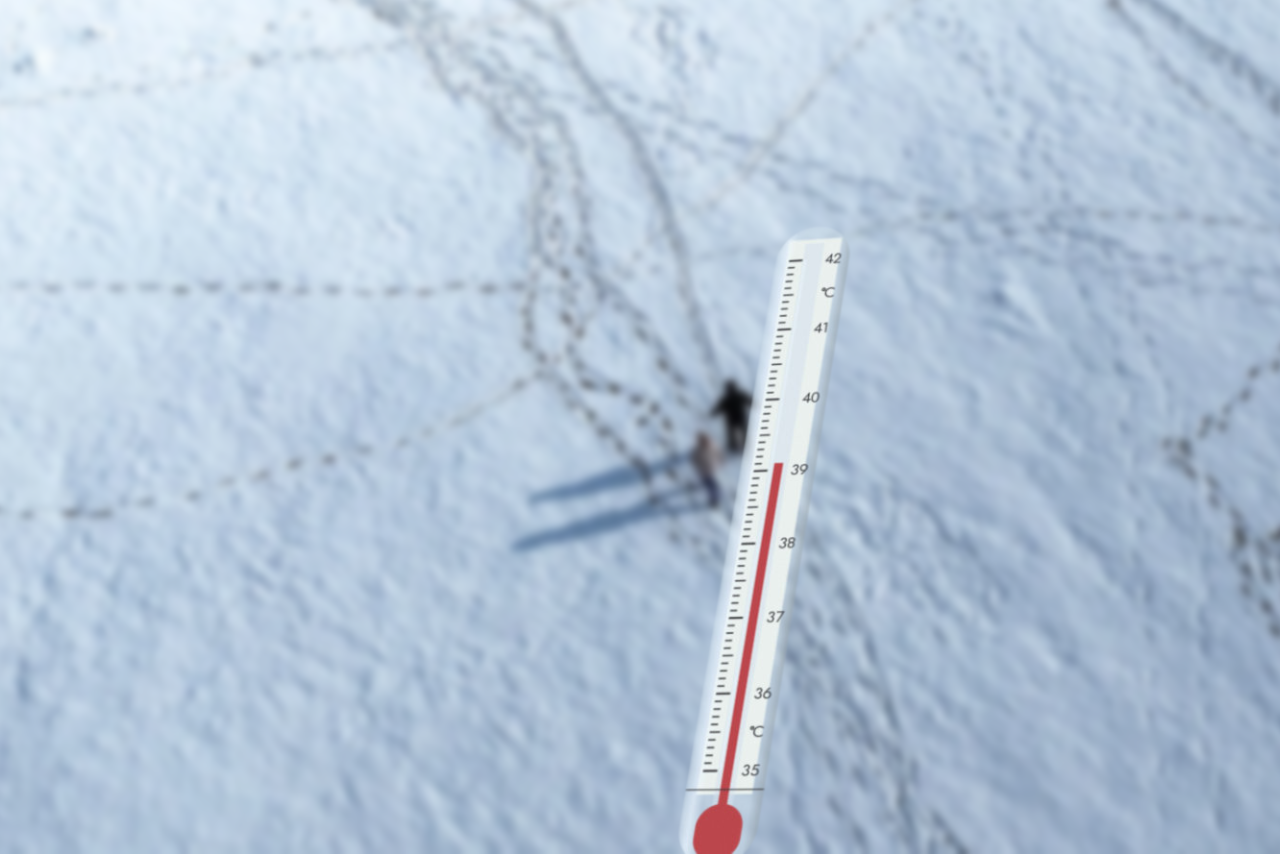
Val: 39.1 °C
